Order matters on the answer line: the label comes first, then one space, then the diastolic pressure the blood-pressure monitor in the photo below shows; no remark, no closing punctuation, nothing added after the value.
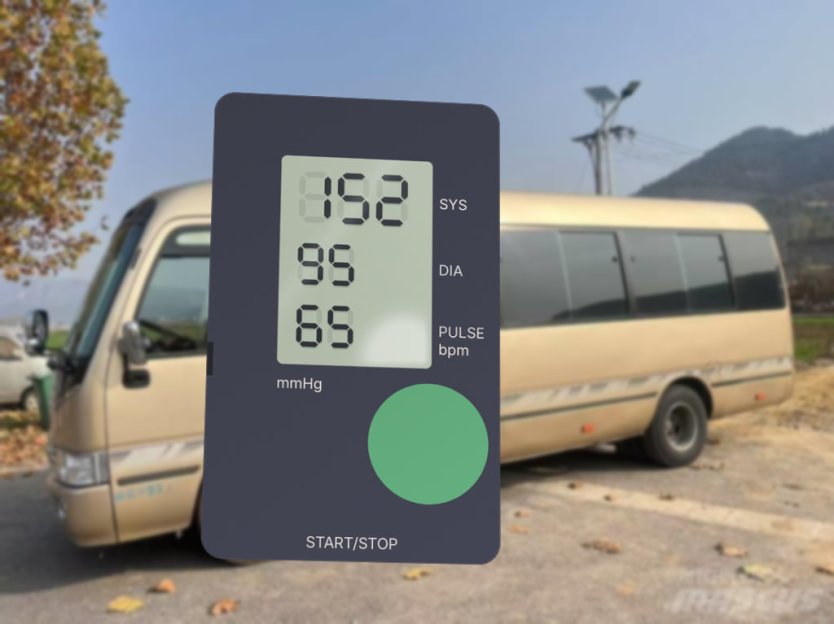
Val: 95 mmHg
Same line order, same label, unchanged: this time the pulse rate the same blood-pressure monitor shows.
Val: 65 bpm
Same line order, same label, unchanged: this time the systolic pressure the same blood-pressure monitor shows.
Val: 152 mmHg
